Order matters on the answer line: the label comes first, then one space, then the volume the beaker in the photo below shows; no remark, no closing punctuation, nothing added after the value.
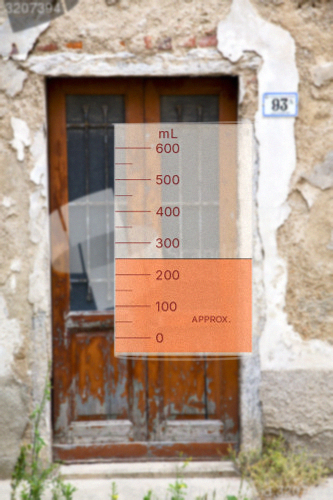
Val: 250 mL
